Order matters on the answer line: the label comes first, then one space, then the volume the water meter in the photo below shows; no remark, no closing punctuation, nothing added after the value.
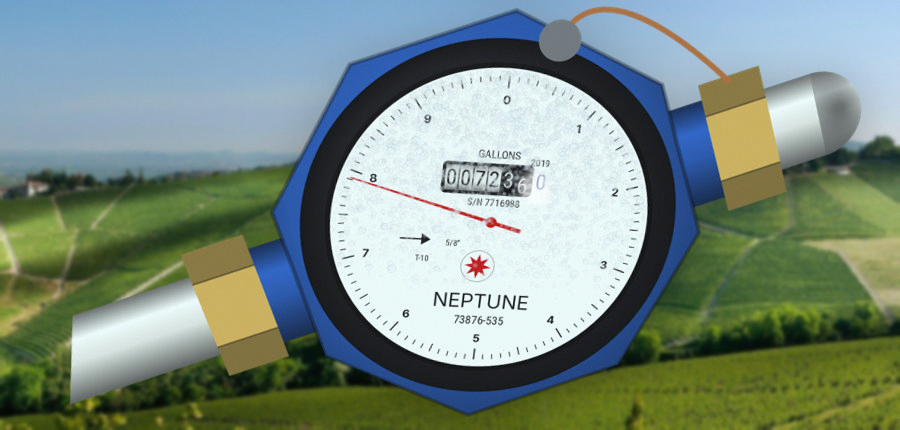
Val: 72357.9 gal
